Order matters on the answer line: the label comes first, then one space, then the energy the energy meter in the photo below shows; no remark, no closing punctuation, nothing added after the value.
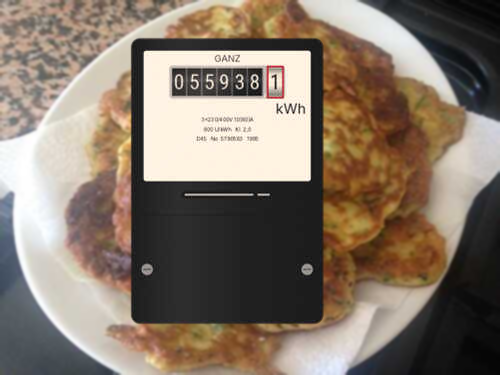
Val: 55938.1 kWh
